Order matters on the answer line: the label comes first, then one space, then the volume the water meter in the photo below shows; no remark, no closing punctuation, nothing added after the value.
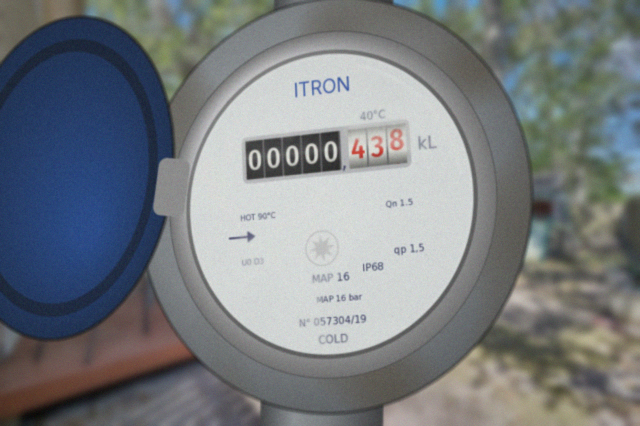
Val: 0.438 kL
